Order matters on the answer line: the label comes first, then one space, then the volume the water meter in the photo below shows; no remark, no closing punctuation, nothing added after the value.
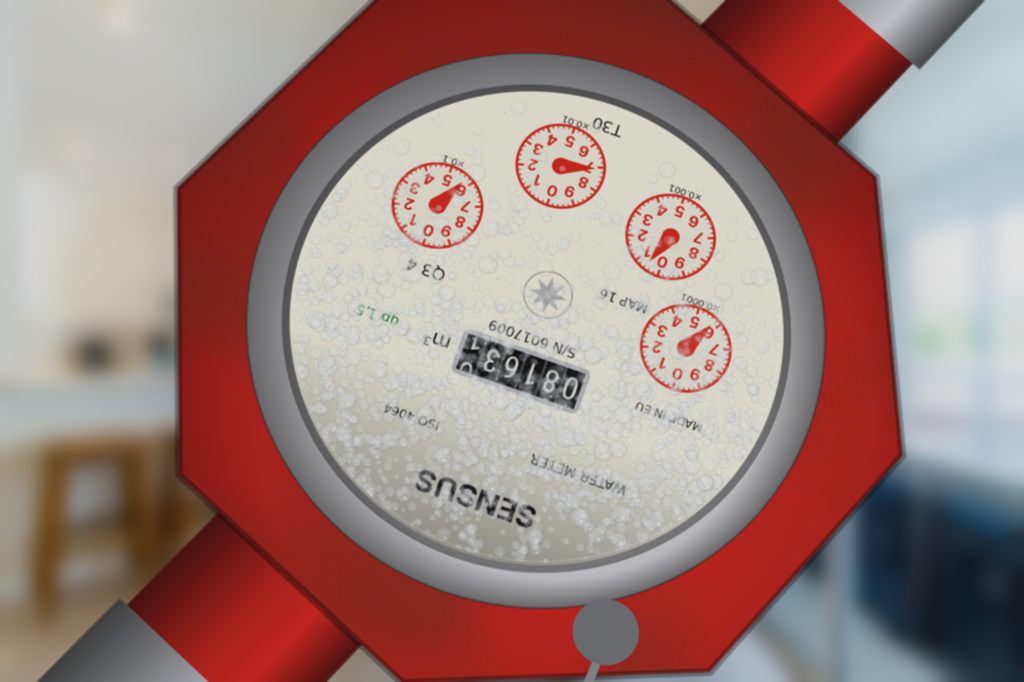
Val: 81630.5705 m³
